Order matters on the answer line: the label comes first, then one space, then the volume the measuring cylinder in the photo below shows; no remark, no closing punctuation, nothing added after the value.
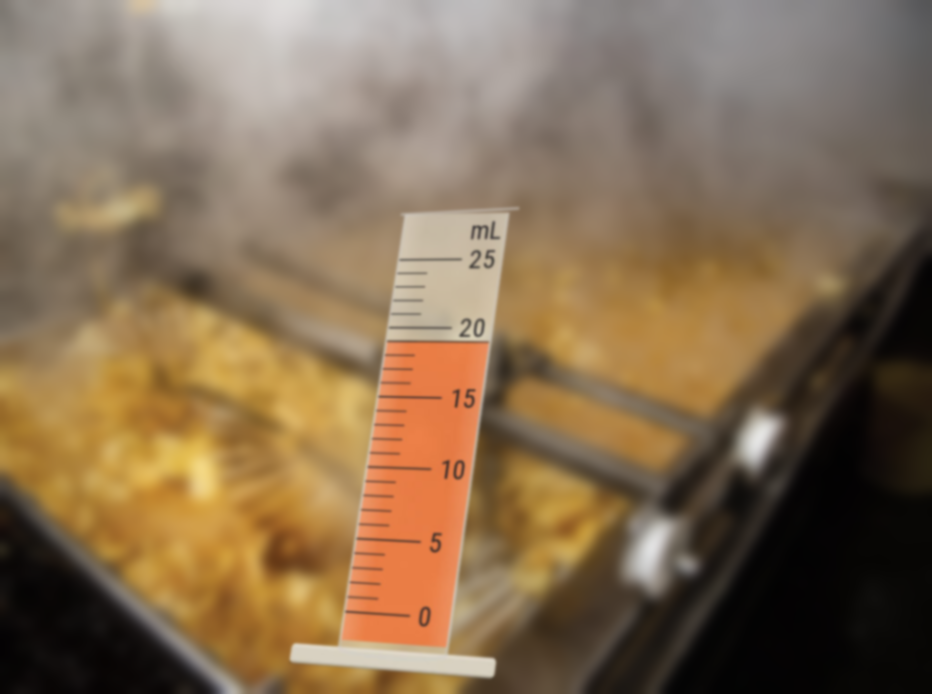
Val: 19 mL
